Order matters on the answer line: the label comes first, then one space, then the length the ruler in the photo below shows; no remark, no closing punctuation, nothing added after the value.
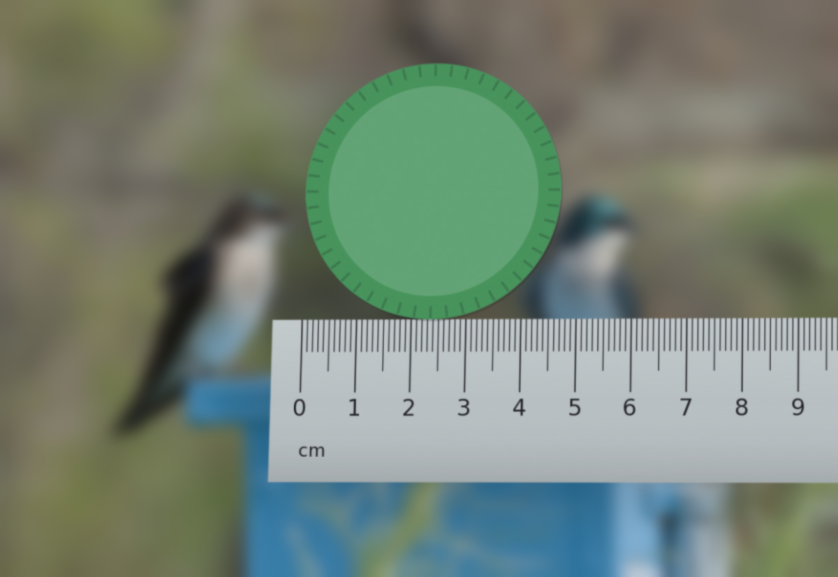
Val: 4.7 cm
